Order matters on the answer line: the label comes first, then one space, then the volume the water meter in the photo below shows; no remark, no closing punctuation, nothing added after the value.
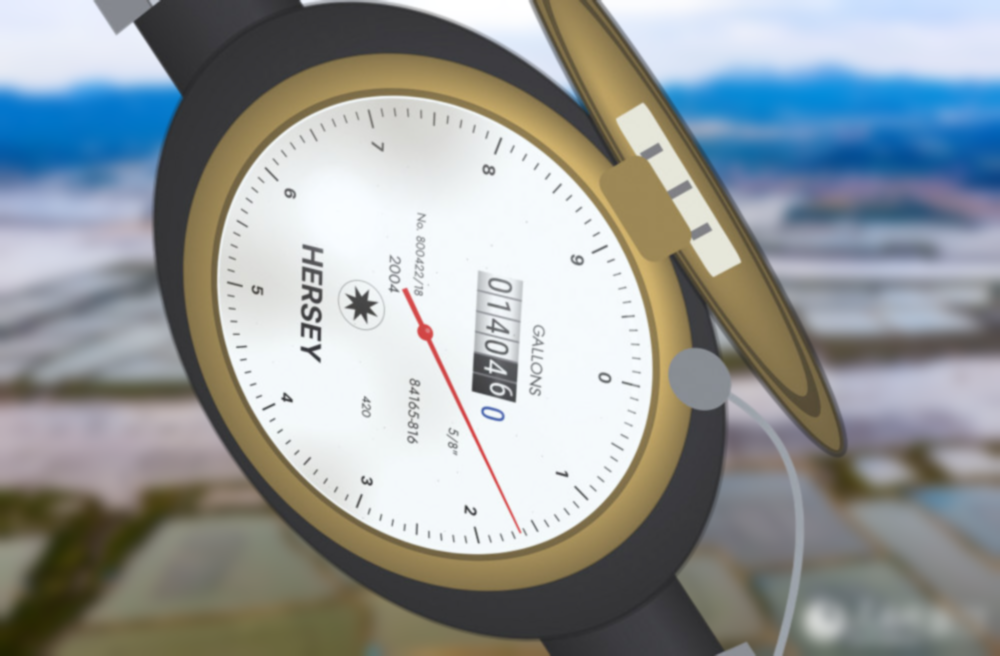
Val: 140461.6 gal
